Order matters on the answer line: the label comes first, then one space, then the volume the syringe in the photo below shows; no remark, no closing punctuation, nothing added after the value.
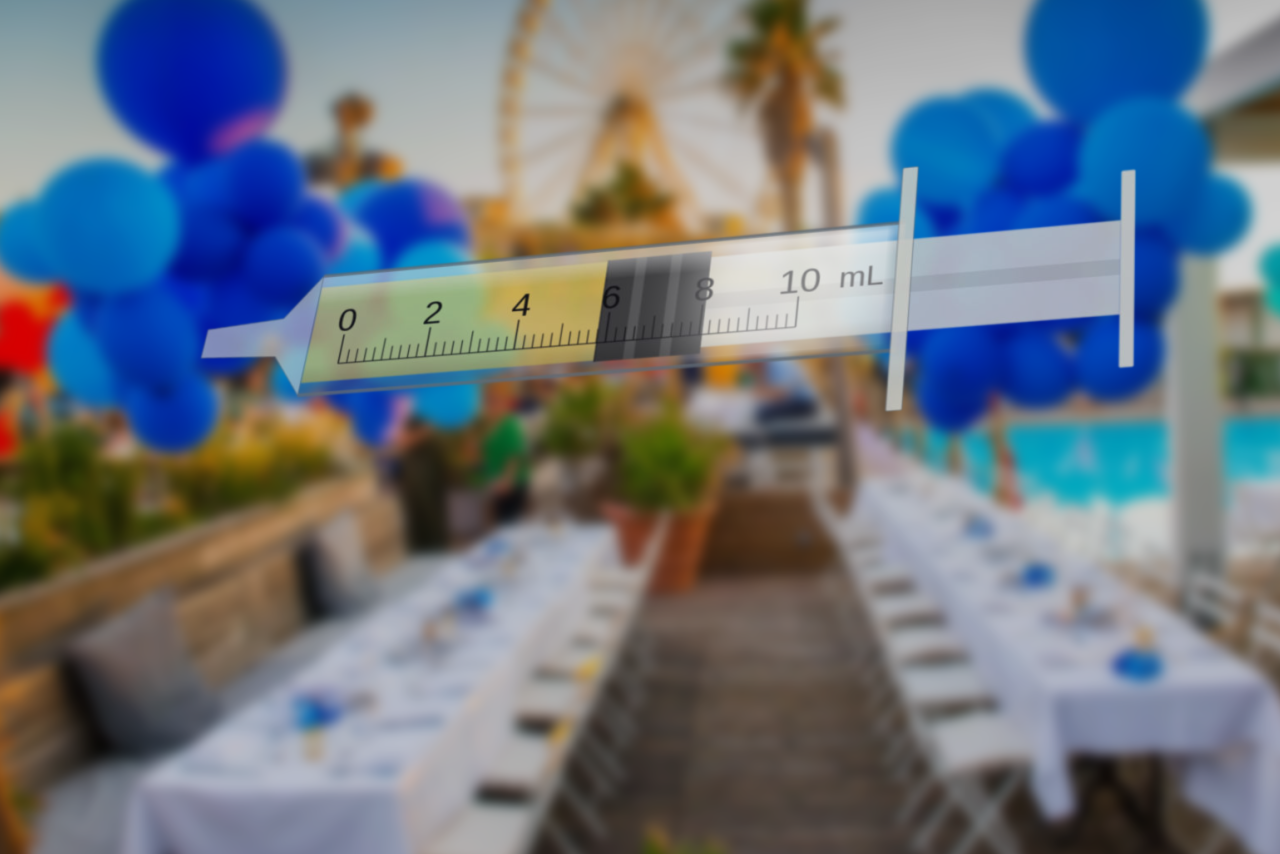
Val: 5.8 mL
